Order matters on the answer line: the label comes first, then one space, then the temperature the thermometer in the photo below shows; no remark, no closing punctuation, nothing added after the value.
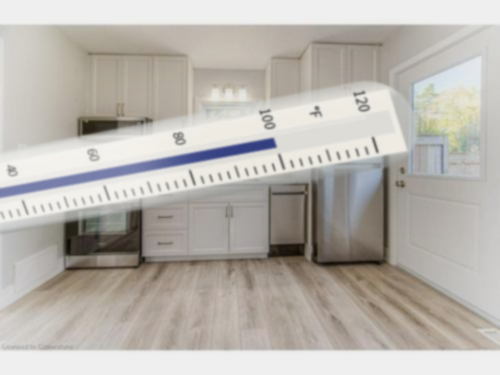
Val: 100 °F
